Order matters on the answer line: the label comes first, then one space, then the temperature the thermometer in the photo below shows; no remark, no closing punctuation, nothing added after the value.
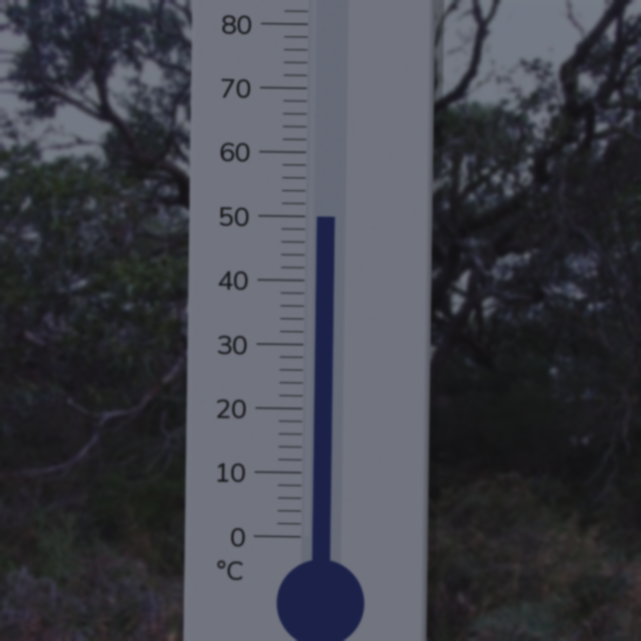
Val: 50 °C
